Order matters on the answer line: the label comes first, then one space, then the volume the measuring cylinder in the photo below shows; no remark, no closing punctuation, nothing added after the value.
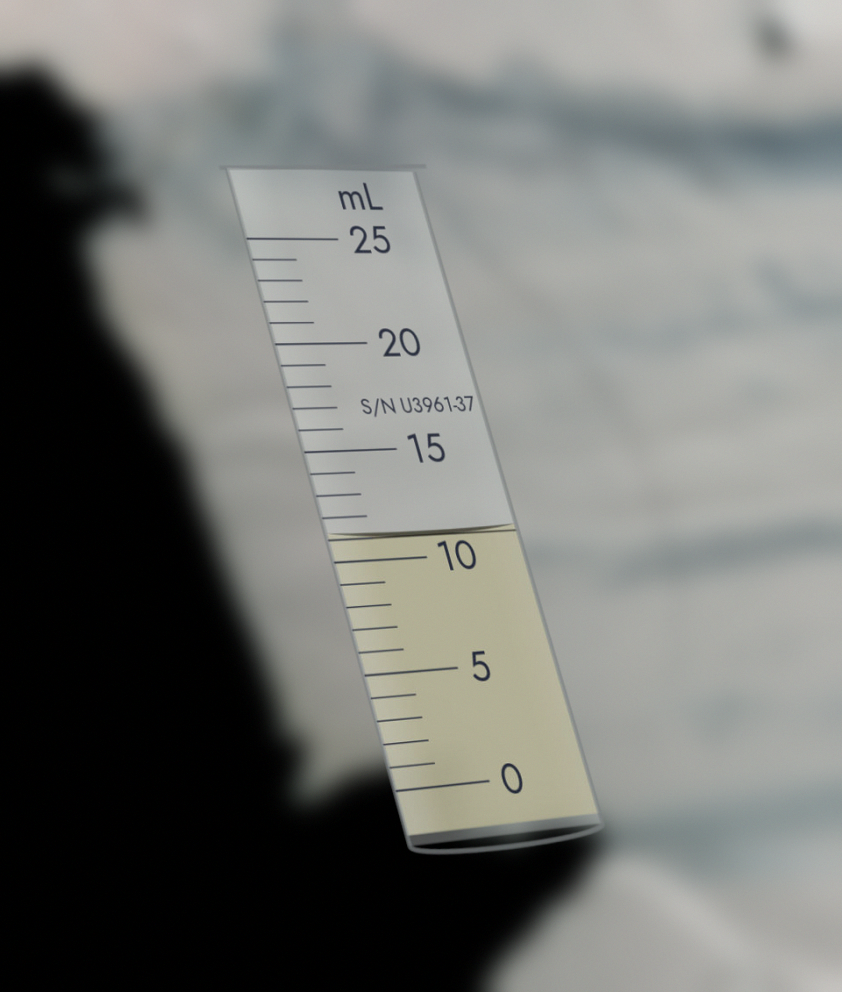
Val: 11 mL
